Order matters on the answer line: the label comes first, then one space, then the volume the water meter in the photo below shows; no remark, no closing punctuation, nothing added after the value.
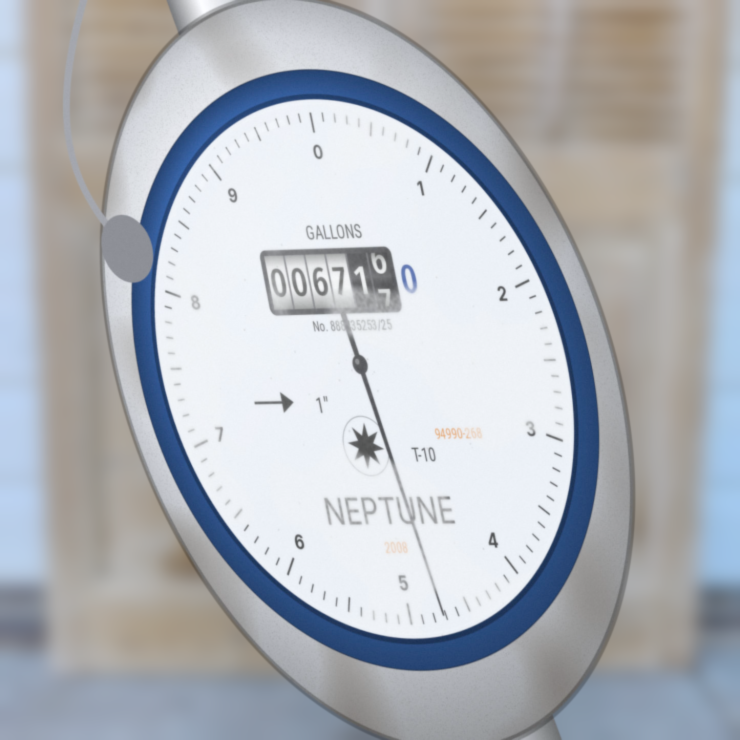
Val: 67164.7 gal
